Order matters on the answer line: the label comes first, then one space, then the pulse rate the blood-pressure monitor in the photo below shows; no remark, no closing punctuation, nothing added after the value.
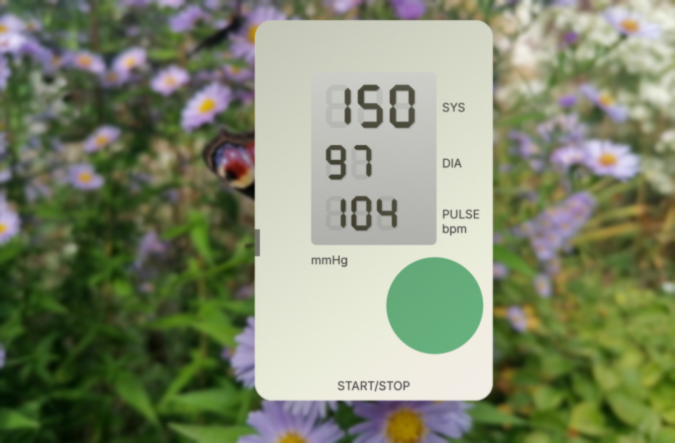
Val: 104 bpm
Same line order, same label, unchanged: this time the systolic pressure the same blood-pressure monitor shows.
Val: 150 mmHg
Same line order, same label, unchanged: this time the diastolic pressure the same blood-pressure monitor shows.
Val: 97 mmHg
